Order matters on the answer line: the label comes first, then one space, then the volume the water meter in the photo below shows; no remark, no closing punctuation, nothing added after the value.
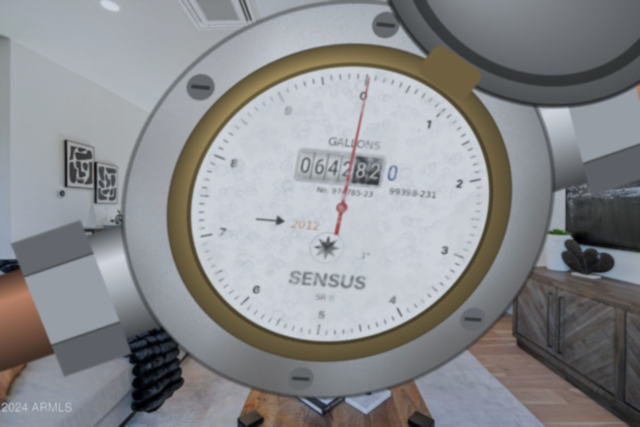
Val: 642820.0 gal
